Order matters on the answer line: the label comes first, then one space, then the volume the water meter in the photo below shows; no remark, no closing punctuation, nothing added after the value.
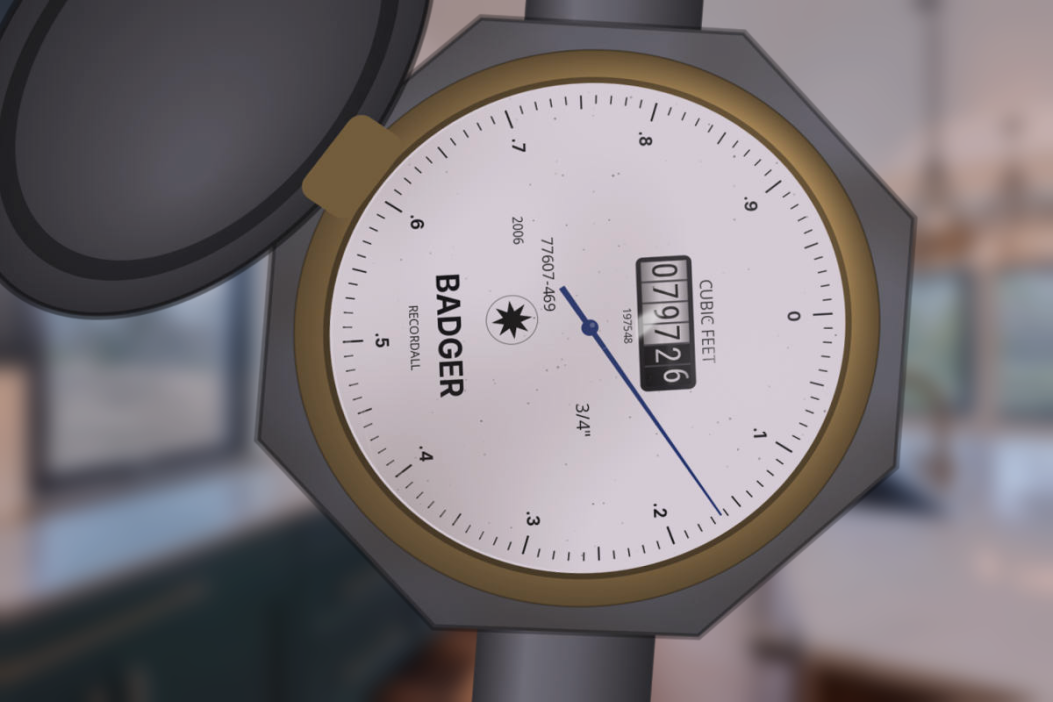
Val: 79726.16 ft³
